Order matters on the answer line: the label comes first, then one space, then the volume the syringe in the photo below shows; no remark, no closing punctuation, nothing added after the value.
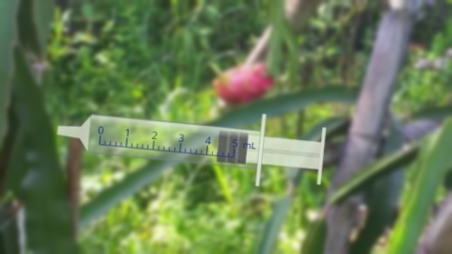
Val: 4.4 mL
